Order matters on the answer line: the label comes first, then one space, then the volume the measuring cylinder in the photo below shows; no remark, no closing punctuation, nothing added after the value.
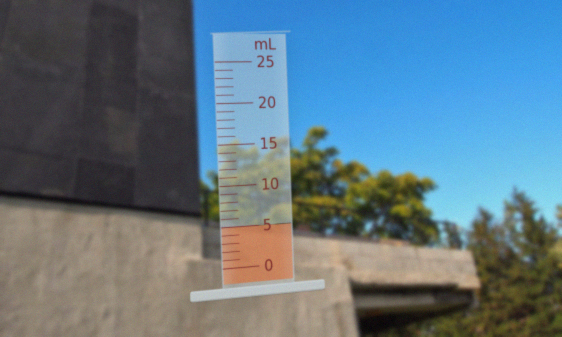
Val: 5 mL
